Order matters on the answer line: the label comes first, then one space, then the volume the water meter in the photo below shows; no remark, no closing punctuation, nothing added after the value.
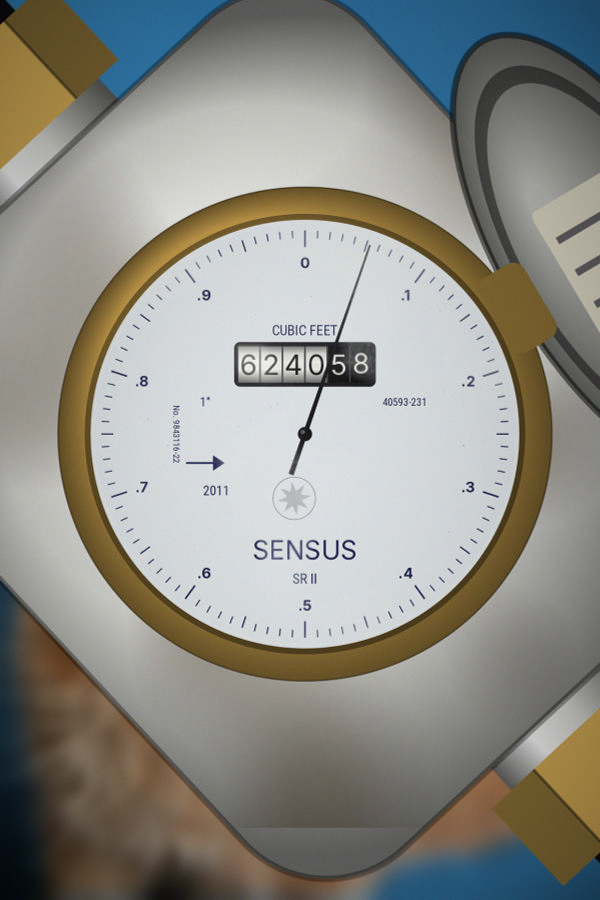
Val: 624058.05 ft³
